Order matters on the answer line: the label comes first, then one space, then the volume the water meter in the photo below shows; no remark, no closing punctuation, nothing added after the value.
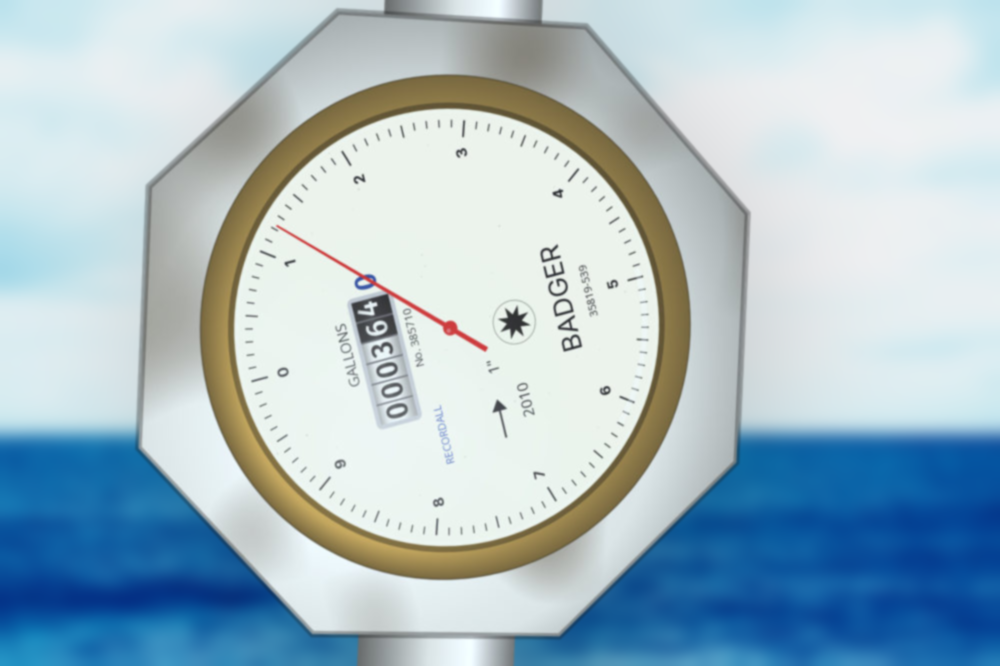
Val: 3641.2 gal
